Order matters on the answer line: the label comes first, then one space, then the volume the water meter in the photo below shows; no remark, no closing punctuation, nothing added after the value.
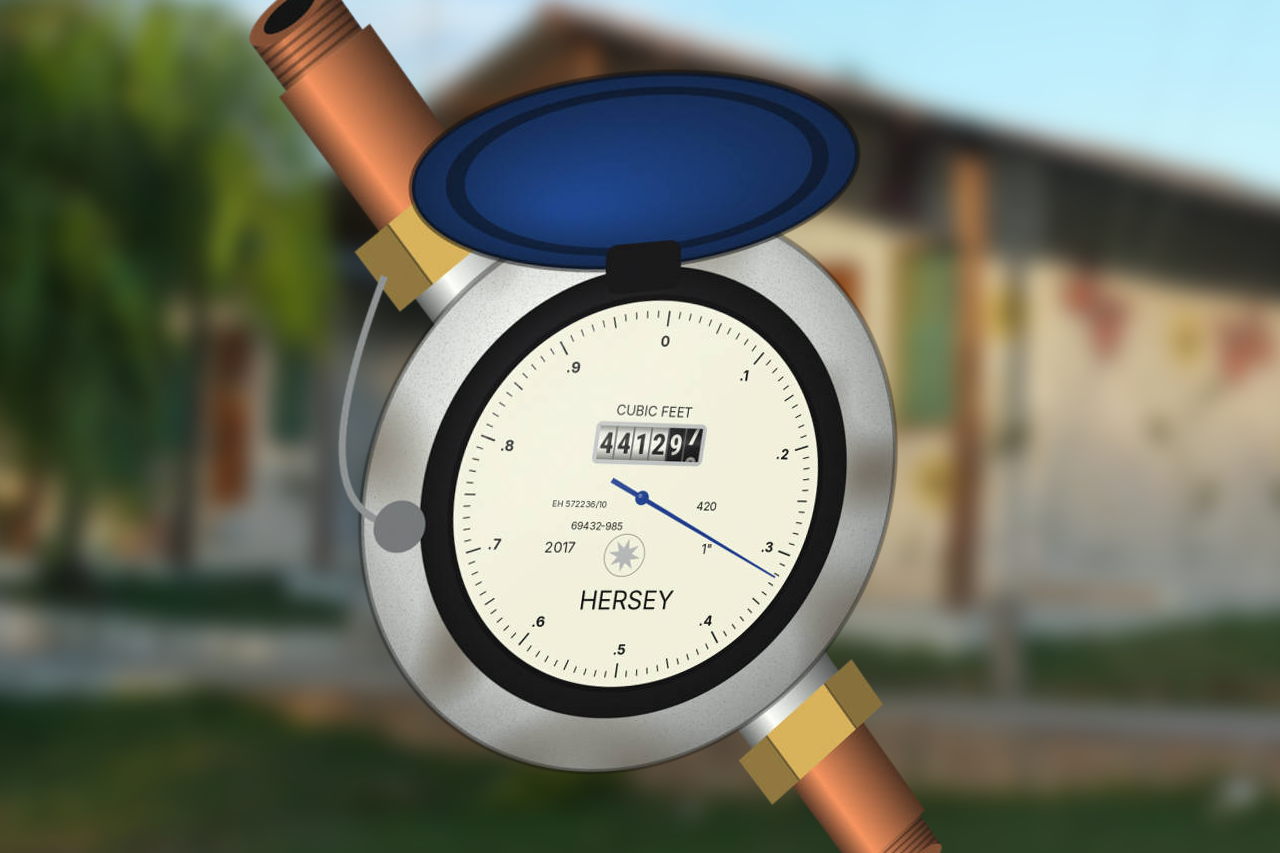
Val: 441297.32 ft³
